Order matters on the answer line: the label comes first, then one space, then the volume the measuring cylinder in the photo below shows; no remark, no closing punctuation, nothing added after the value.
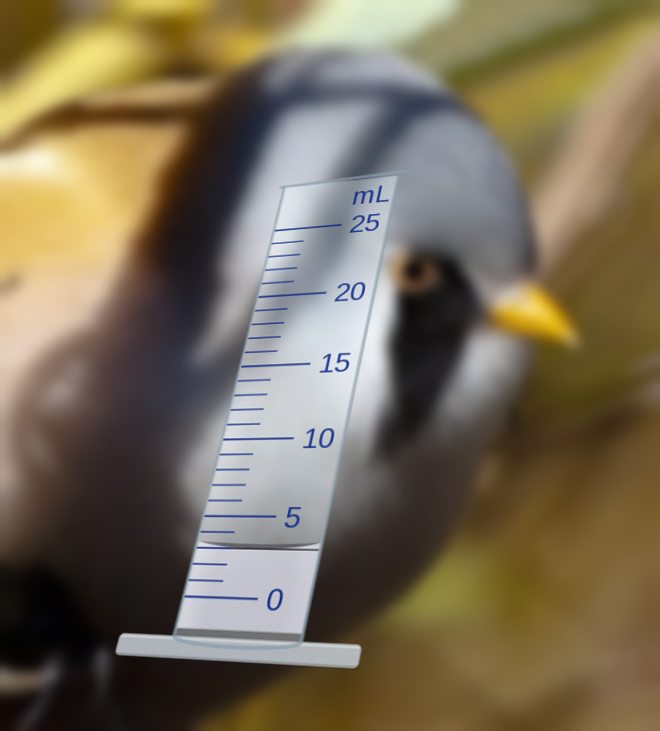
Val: 3 mL
